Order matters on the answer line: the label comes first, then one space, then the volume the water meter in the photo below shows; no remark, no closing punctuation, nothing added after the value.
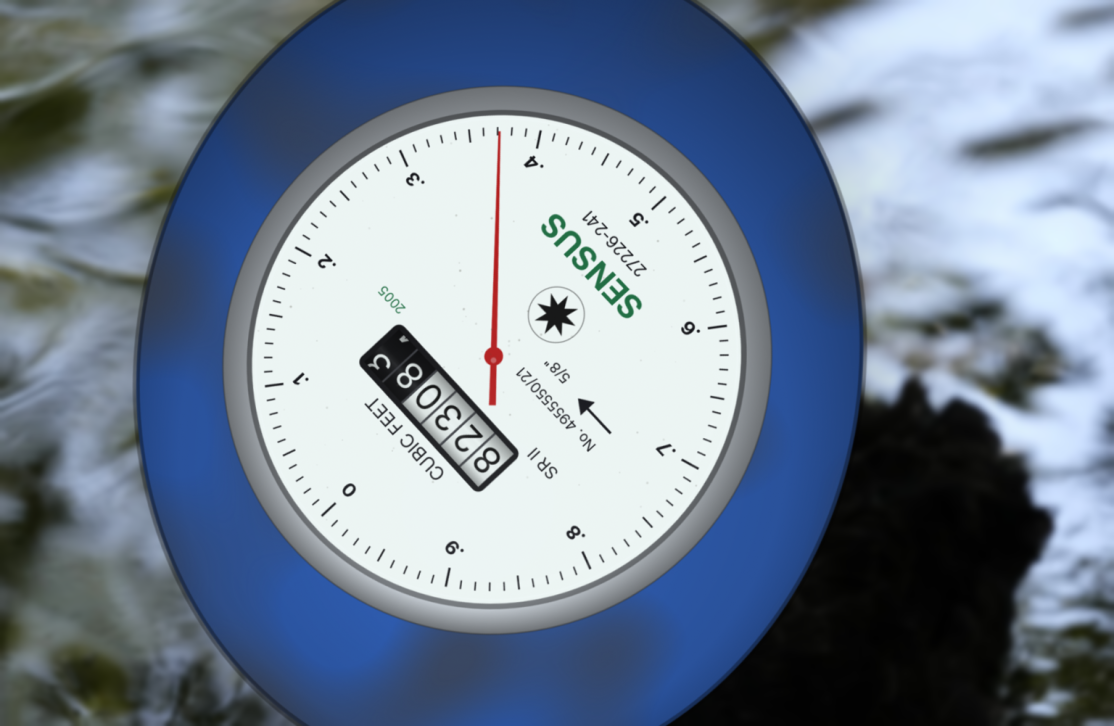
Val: 823083.37 ft³
